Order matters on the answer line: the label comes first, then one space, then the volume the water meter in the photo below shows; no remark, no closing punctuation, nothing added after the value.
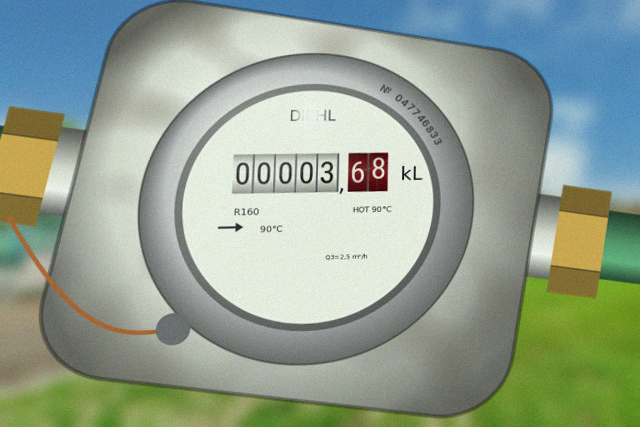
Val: 3.68 kL
